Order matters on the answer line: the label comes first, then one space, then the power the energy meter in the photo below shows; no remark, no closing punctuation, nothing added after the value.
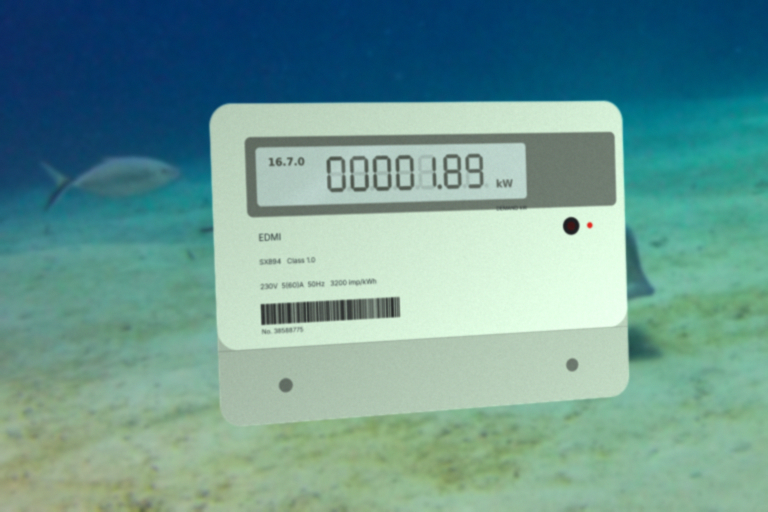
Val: 1.89 kW
